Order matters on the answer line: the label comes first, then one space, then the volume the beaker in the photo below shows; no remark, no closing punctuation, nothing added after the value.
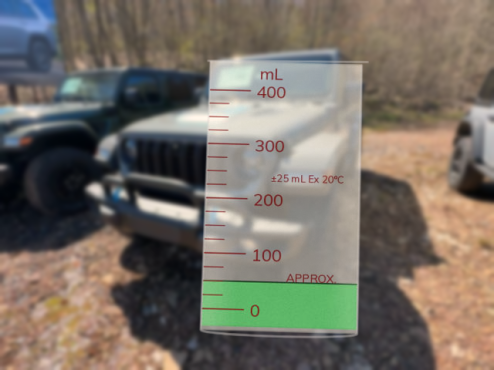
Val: 50 mL
